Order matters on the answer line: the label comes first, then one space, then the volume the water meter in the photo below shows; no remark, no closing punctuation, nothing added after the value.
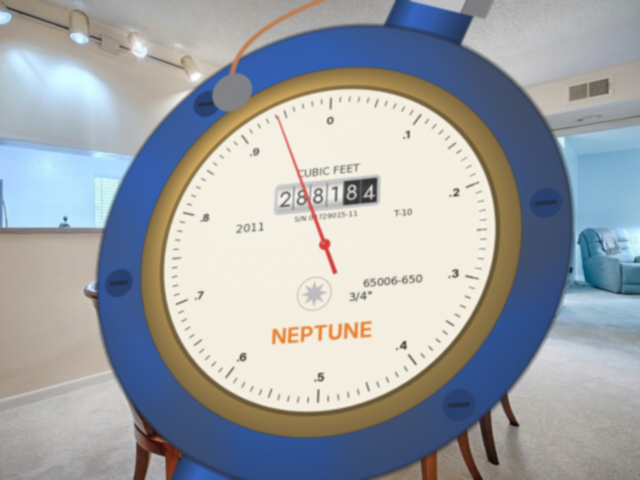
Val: 288183.94 ft³
